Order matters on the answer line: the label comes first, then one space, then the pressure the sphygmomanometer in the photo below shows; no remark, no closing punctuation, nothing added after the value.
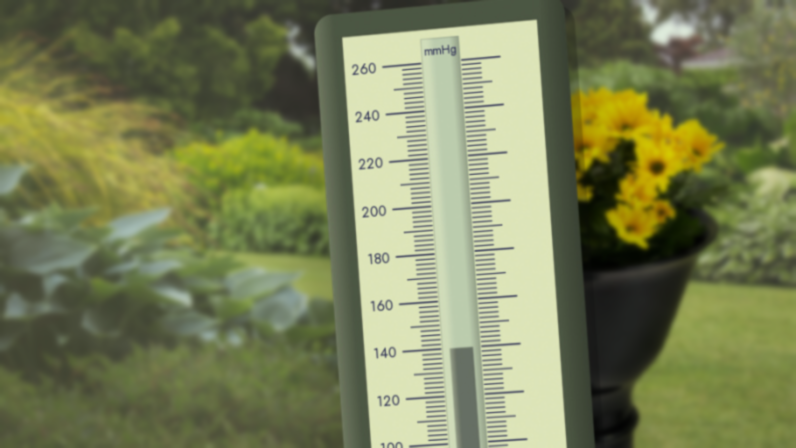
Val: 140 mmHg
